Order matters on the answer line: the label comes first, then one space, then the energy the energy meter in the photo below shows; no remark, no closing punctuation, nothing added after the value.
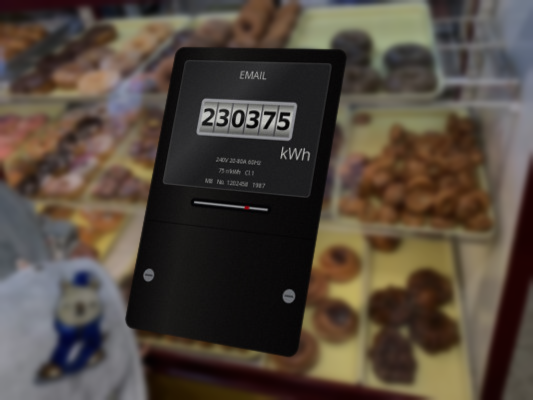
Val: 230375 kWh
